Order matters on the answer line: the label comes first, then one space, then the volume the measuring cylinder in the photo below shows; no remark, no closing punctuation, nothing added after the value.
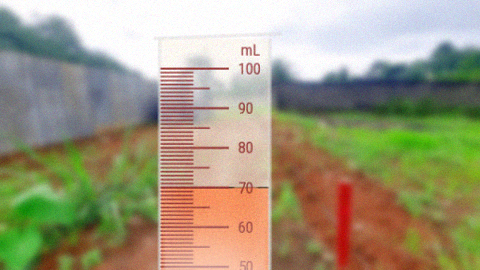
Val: 70 mL
